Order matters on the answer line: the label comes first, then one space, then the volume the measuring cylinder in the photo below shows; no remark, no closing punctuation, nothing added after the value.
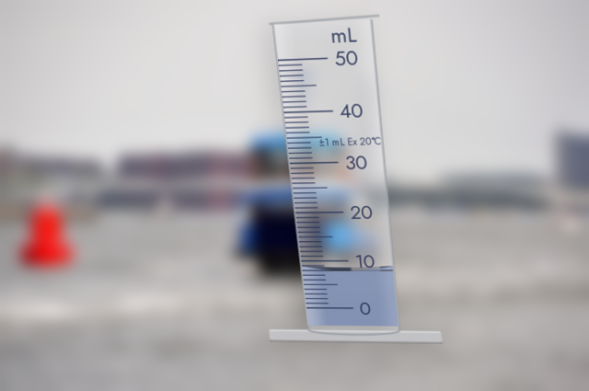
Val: 8 mL
